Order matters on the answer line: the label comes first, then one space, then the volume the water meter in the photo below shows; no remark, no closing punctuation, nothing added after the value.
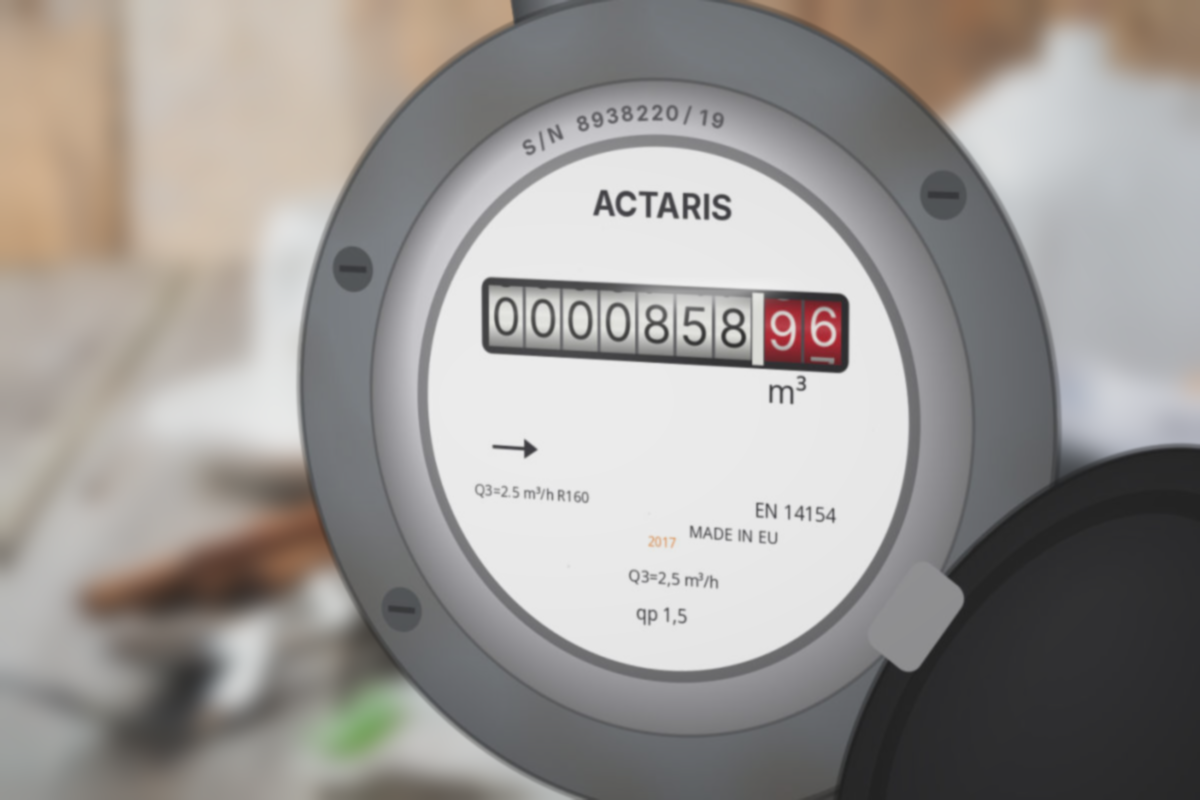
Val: 858.96 m³
